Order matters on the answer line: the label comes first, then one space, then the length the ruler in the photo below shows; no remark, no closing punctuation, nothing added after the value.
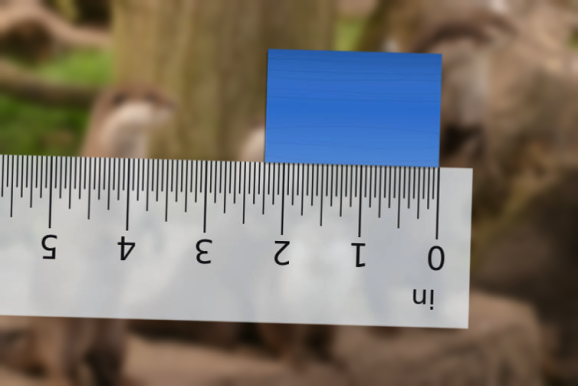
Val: 2.25 in
